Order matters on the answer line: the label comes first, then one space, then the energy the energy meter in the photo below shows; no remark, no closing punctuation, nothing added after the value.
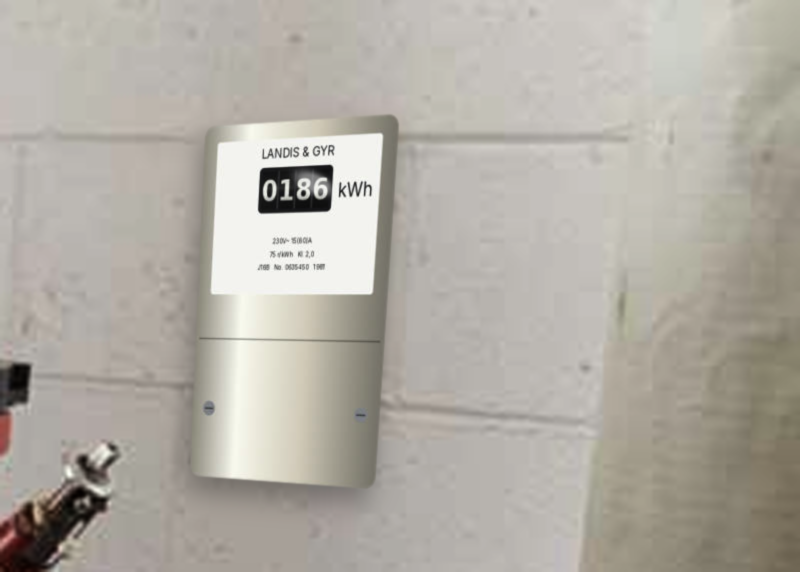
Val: 186 kWh
